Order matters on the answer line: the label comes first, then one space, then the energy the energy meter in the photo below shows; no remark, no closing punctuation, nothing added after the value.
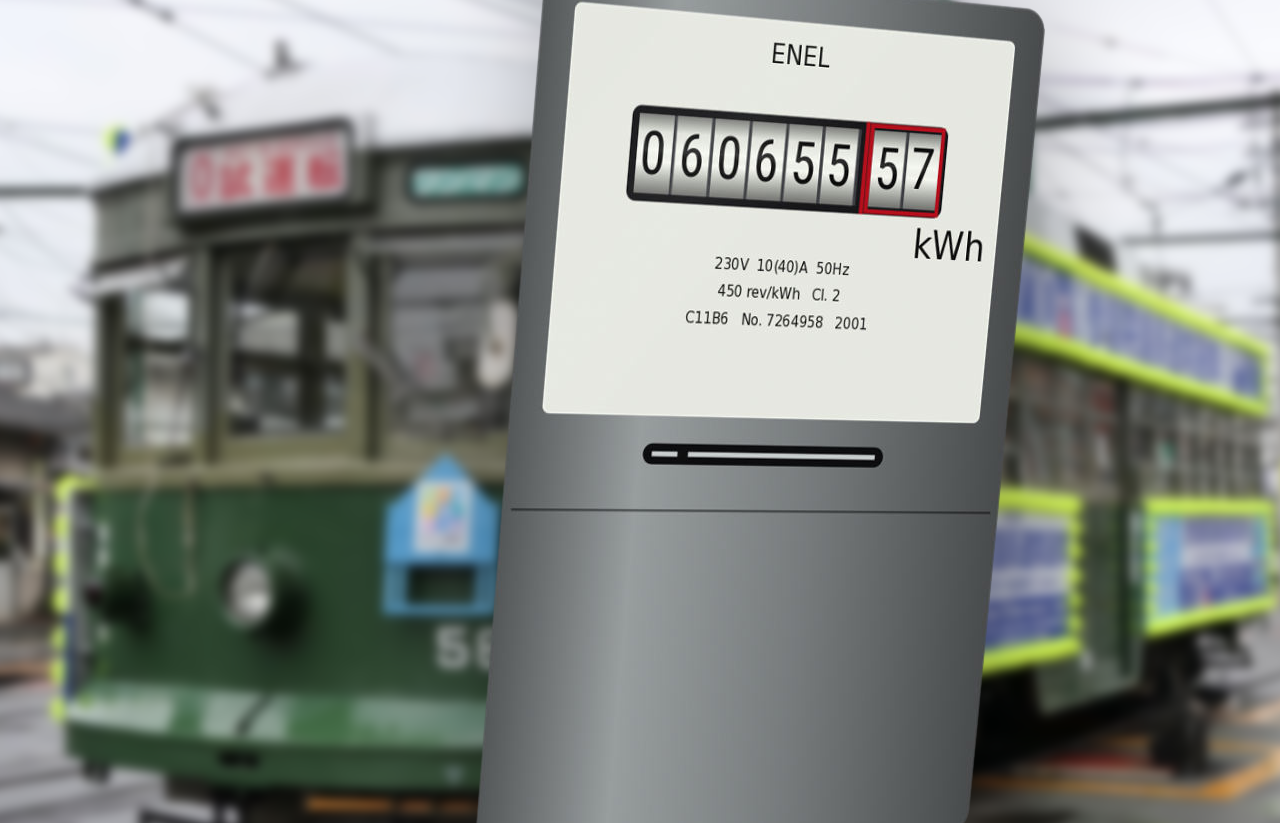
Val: 60655.57 kWh
